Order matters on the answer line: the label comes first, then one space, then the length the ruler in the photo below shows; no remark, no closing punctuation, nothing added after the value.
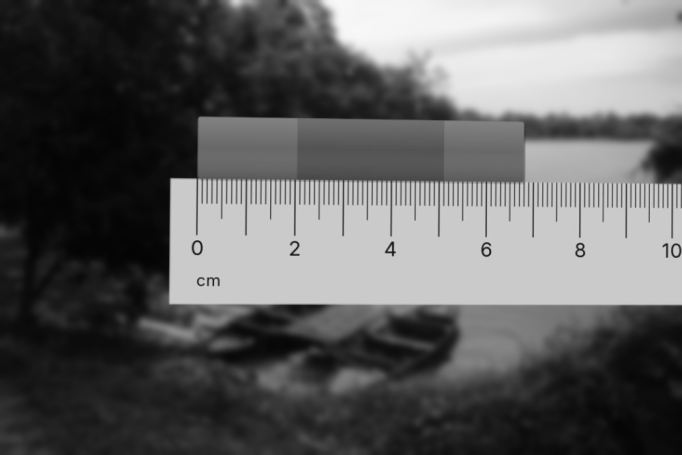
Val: 6.8 cm
